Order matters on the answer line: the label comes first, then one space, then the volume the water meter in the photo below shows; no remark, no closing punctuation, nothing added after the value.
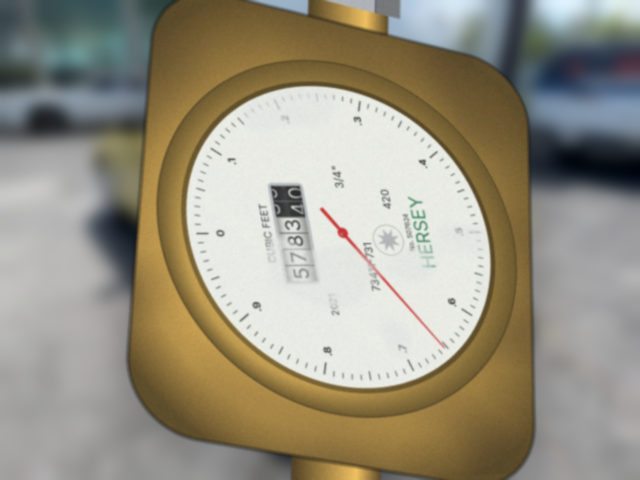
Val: 578339.65 ft³
